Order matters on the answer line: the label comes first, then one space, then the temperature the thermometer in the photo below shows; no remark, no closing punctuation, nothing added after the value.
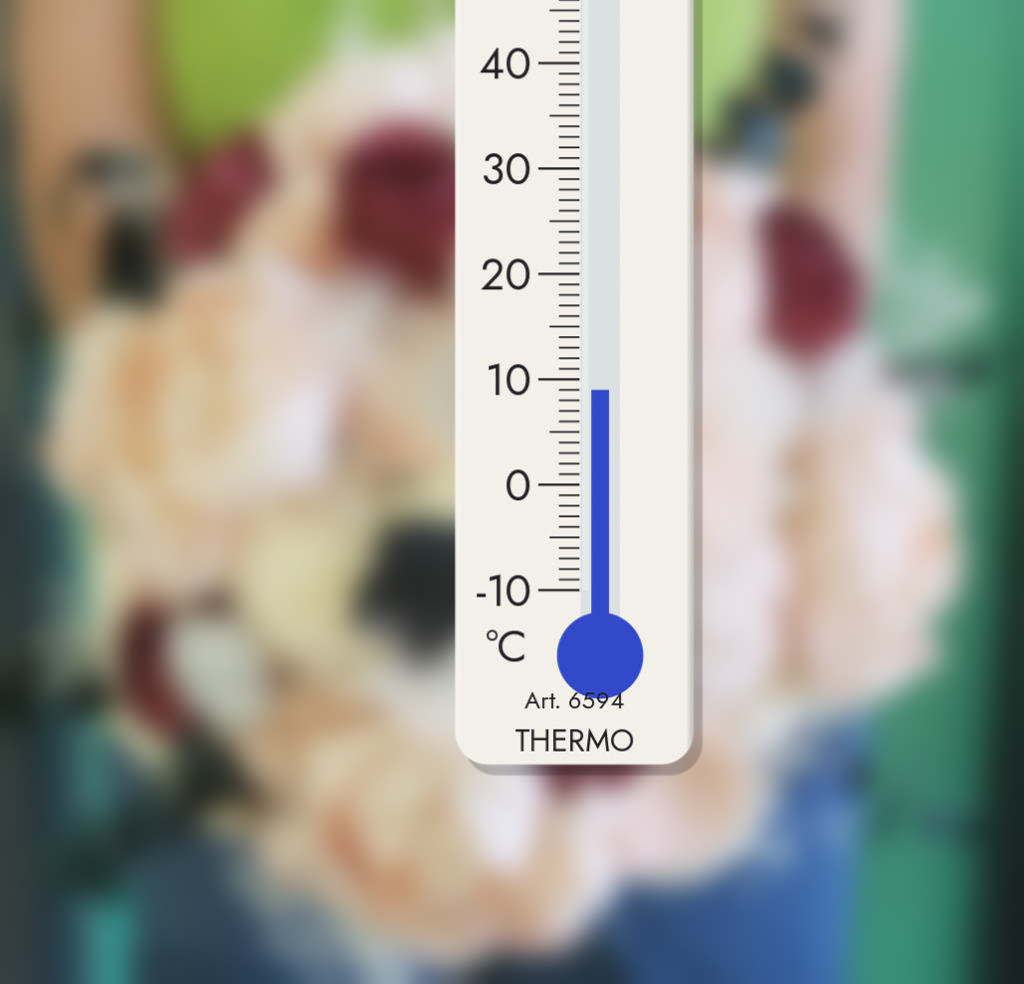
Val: 9 °C
